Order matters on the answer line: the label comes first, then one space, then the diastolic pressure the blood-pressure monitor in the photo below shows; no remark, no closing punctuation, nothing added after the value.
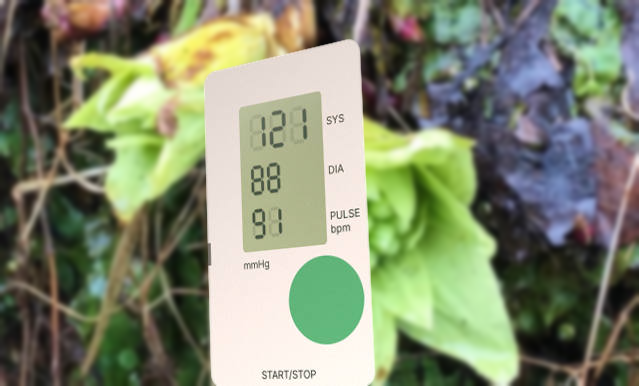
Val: 88 mmHg
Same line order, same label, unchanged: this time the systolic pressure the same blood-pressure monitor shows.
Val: 121 mmHg
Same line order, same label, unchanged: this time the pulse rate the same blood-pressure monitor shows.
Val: 91 bpm
